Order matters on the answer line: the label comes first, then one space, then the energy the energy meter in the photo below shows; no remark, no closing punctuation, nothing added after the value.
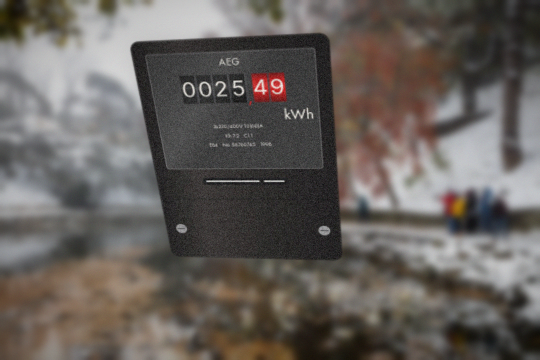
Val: 25.49 kWh
